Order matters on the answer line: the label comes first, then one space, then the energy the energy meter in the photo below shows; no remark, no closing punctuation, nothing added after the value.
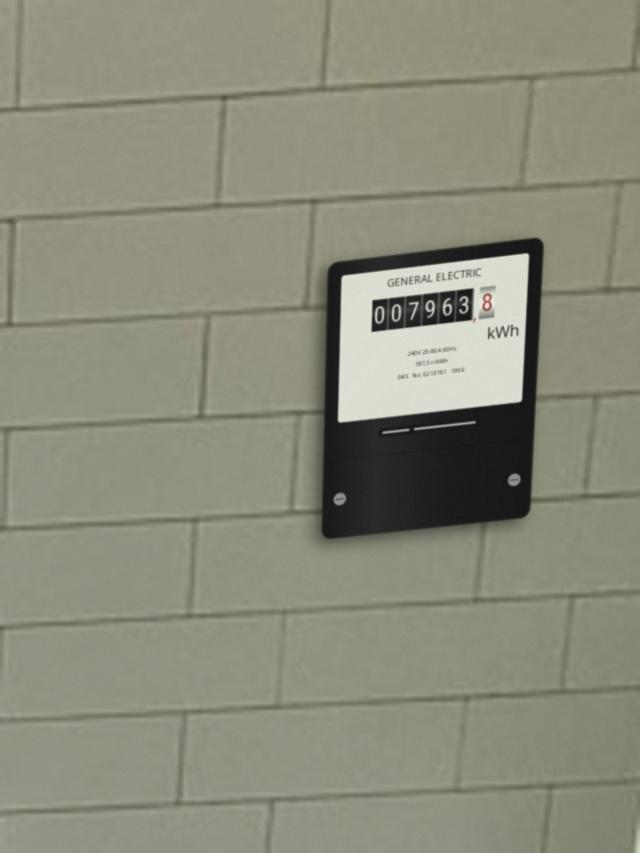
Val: 7963.8 kWh
